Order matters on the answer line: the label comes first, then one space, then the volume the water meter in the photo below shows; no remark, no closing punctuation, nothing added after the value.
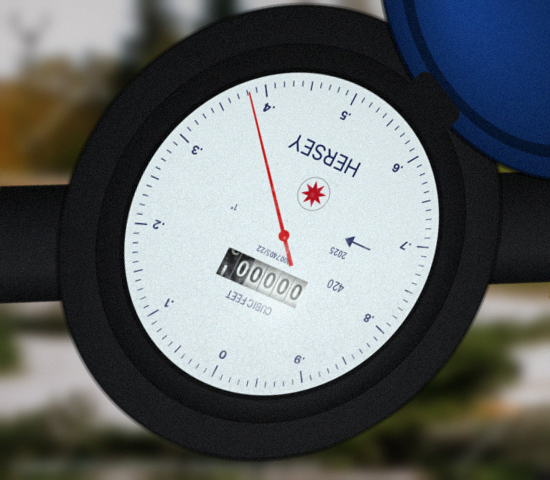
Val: 1.38 ft³
